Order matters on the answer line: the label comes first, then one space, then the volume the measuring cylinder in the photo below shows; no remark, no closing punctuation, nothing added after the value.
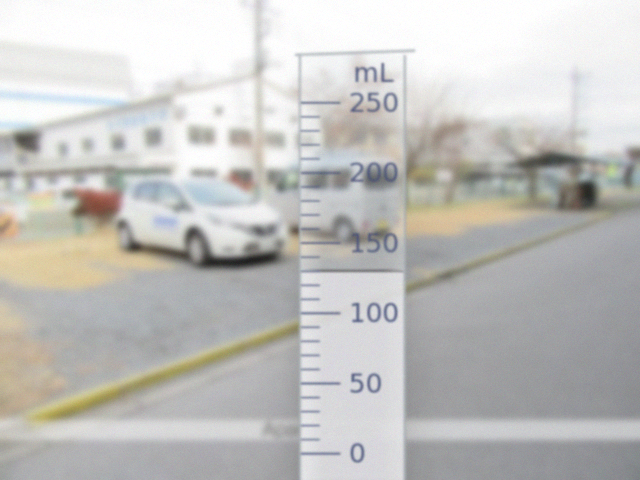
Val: 130 mL
